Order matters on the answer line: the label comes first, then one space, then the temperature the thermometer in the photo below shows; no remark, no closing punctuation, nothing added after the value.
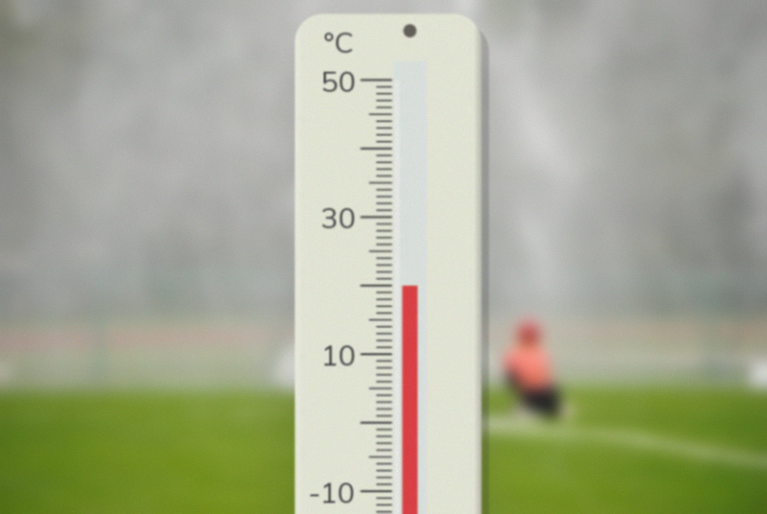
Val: 20 °C
